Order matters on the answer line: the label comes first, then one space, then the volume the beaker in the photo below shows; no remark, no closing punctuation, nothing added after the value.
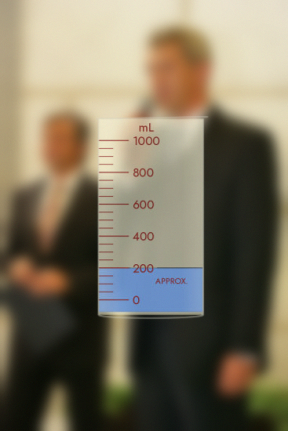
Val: 200 mL
